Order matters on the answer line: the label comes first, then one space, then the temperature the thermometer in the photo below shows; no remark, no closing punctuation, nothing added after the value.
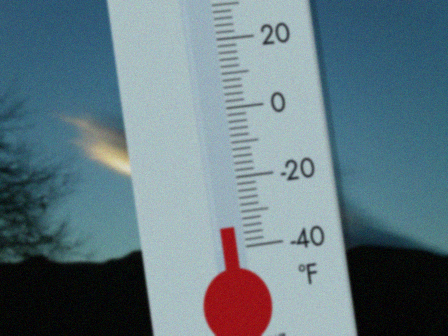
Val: -34 °F
